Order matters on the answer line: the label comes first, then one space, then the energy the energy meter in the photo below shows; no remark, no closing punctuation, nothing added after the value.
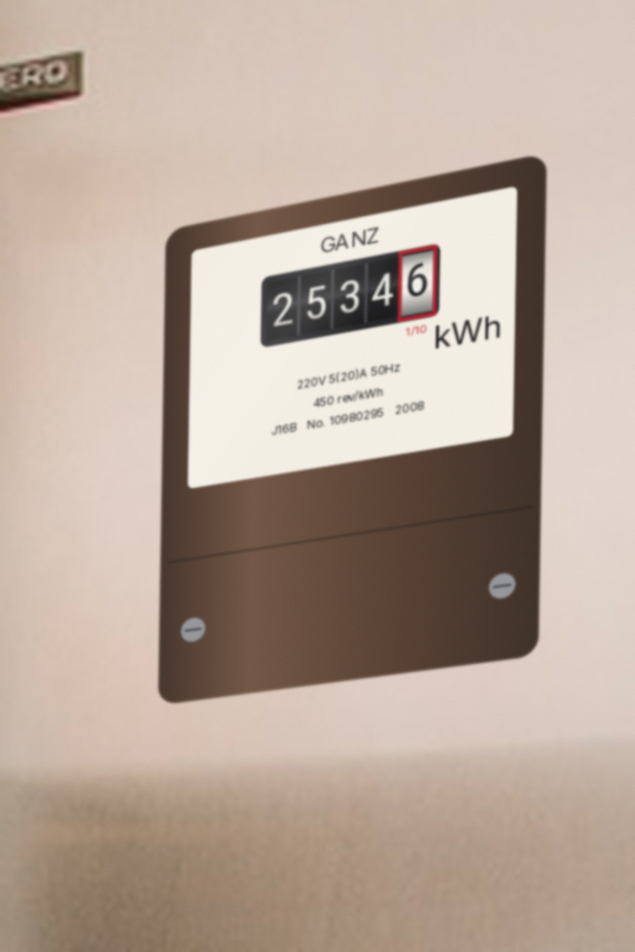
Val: 2534.6 kWh
